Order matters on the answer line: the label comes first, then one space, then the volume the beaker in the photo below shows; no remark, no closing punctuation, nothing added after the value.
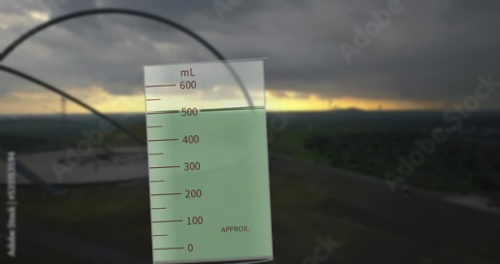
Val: 500 mL
